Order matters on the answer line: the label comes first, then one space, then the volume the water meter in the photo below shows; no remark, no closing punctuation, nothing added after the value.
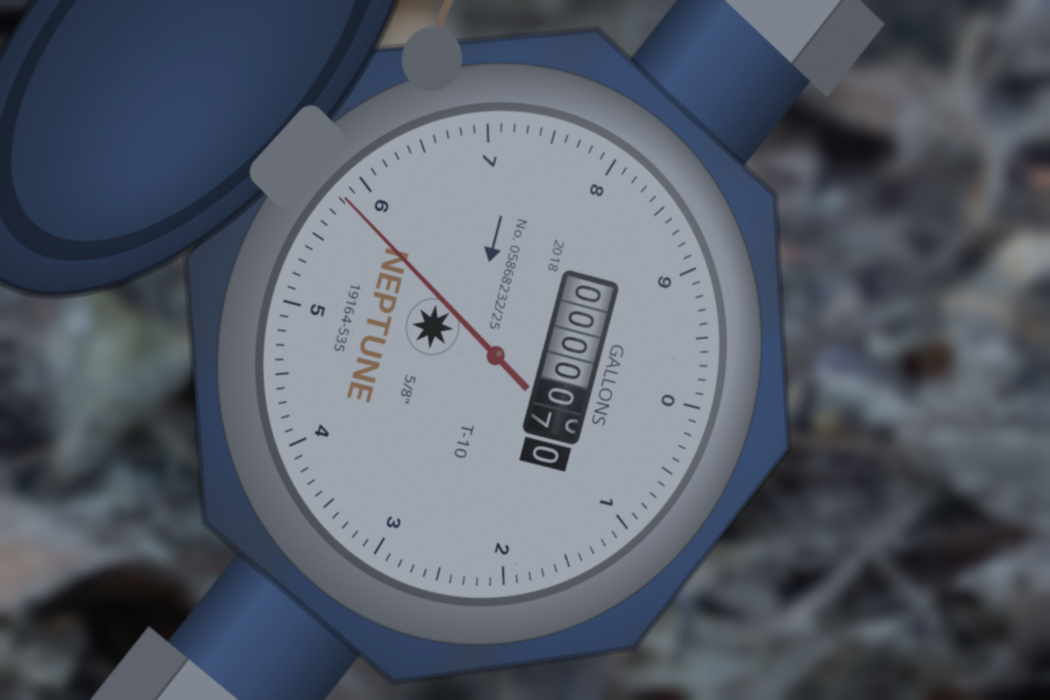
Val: 65.8 gal
